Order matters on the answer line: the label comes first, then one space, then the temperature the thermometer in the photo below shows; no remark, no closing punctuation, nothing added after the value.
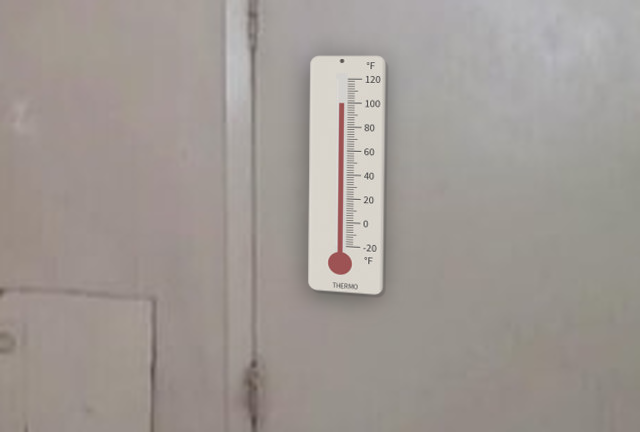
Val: 100 °F
